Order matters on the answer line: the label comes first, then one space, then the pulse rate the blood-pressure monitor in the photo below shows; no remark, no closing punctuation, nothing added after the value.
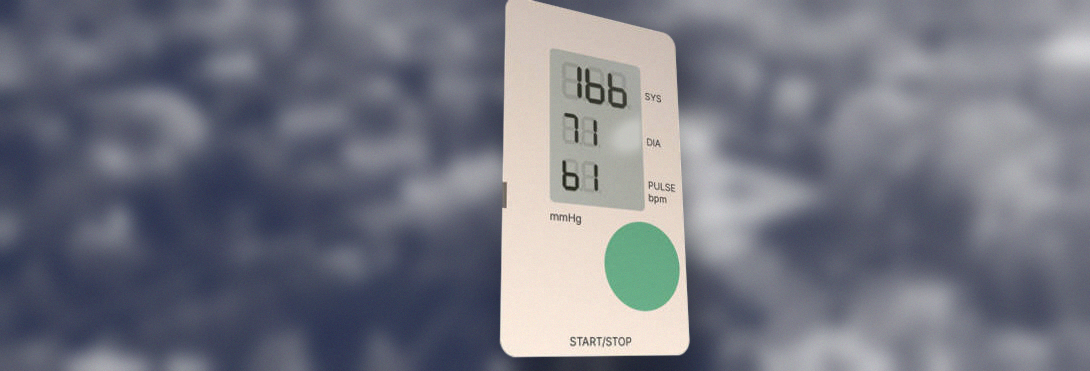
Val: 61 bpm
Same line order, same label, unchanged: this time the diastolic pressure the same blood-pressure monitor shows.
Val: 71 mmHg
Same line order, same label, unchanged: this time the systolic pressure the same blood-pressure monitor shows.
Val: 166 mmHg
